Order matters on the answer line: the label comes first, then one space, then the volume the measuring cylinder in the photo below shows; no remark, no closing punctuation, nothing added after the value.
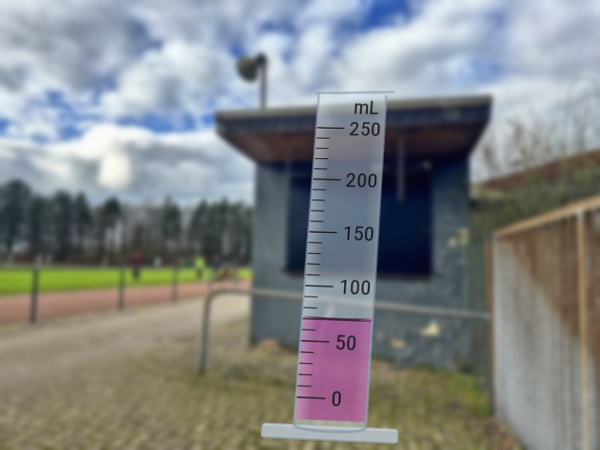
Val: 70 mL
